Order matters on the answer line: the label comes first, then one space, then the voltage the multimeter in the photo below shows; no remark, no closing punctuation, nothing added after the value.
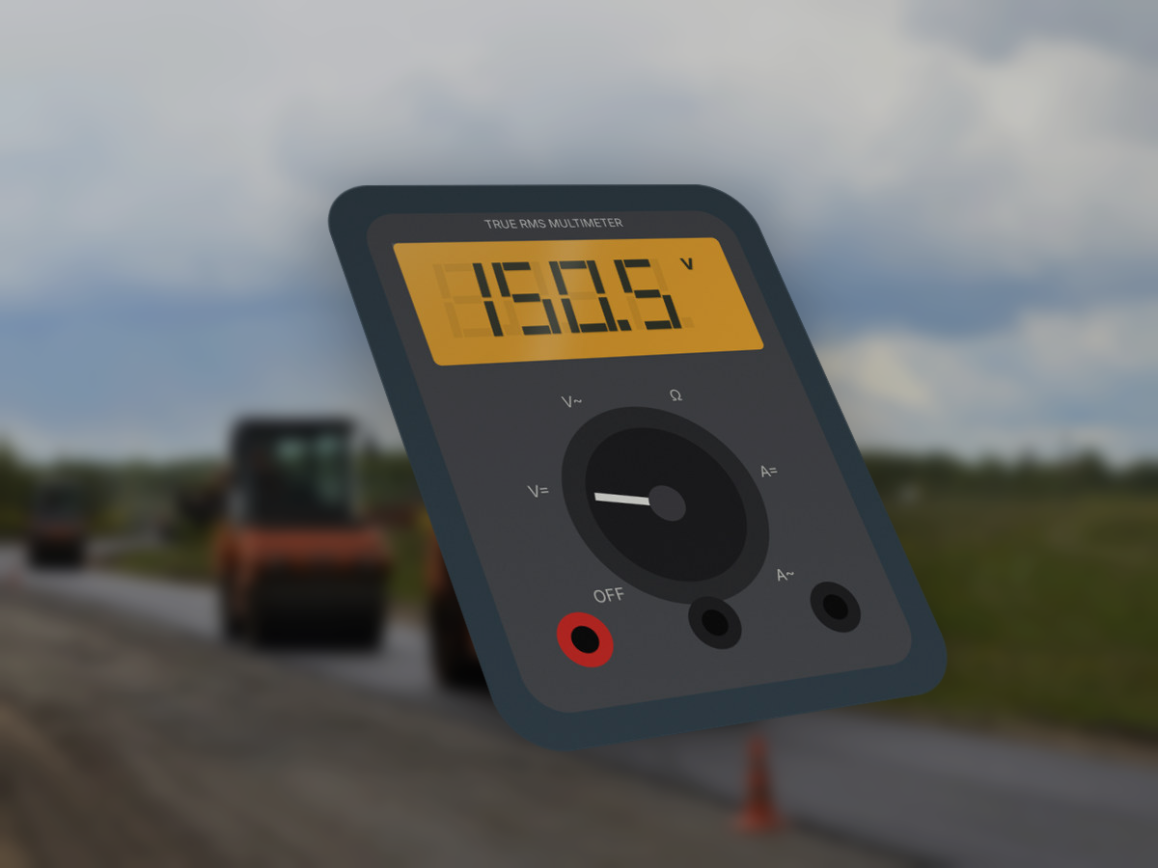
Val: 150.5 V
